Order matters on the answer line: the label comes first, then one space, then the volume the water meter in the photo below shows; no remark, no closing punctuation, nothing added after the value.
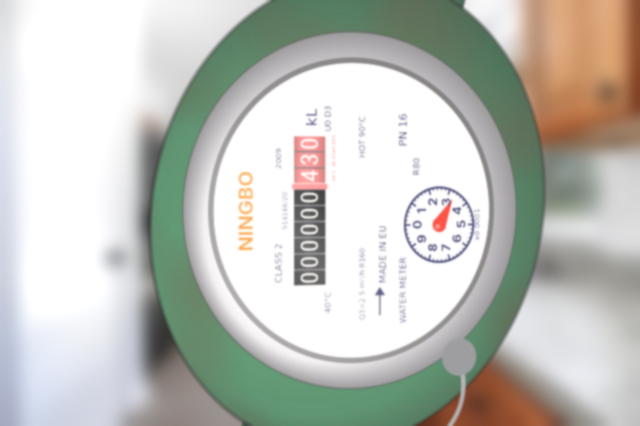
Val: 0.4303 kL
